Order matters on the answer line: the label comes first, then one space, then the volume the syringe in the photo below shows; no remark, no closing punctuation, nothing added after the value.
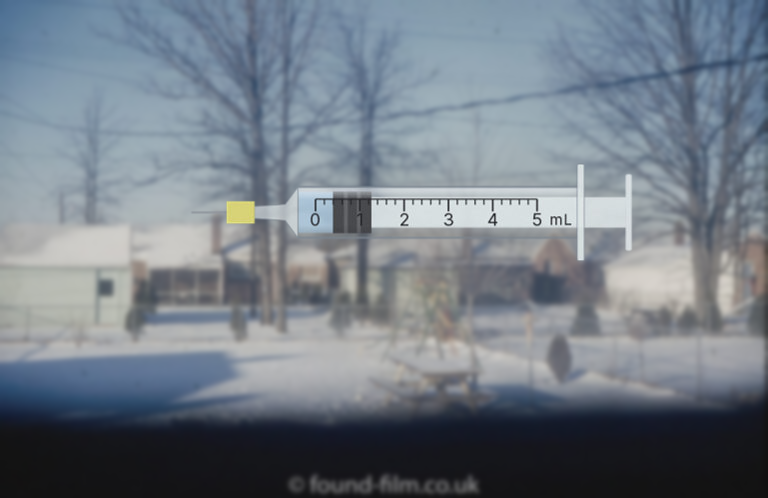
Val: 0.4 mL
